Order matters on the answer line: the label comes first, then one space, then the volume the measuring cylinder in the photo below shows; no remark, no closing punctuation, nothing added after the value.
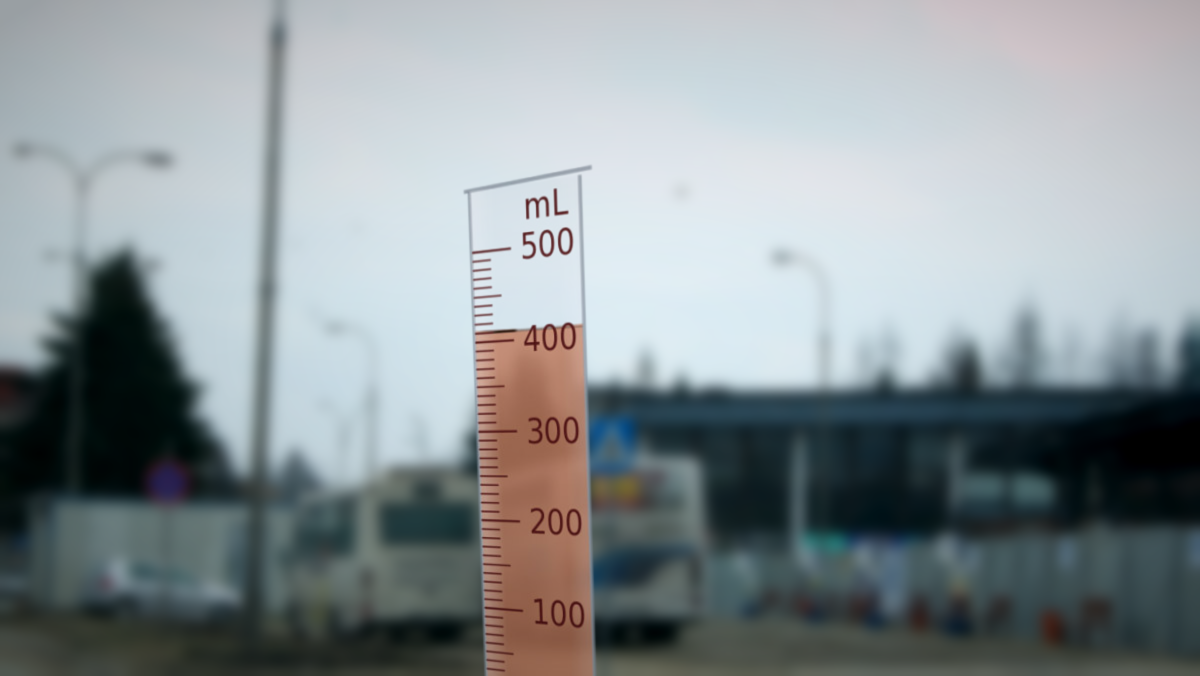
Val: 410 mL
